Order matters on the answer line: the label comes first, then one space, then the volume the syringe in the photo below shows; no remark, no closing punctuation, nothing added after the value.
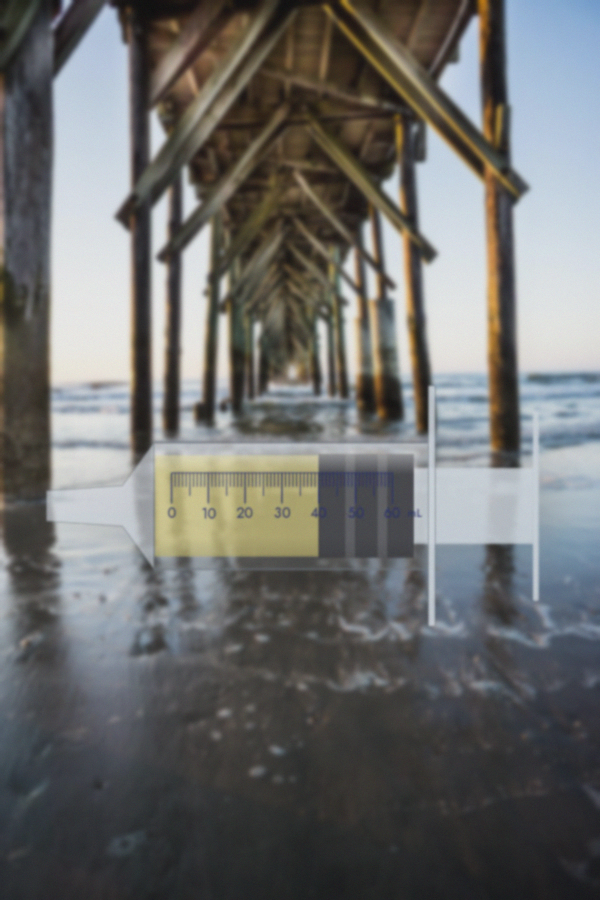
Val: 40 mL
